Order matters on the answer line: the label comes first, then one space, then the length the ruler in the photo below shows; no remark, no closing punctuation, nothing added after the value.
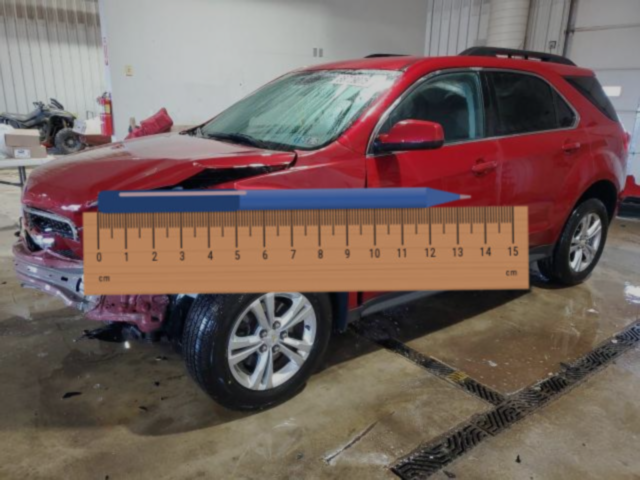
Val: 13.5 cm
